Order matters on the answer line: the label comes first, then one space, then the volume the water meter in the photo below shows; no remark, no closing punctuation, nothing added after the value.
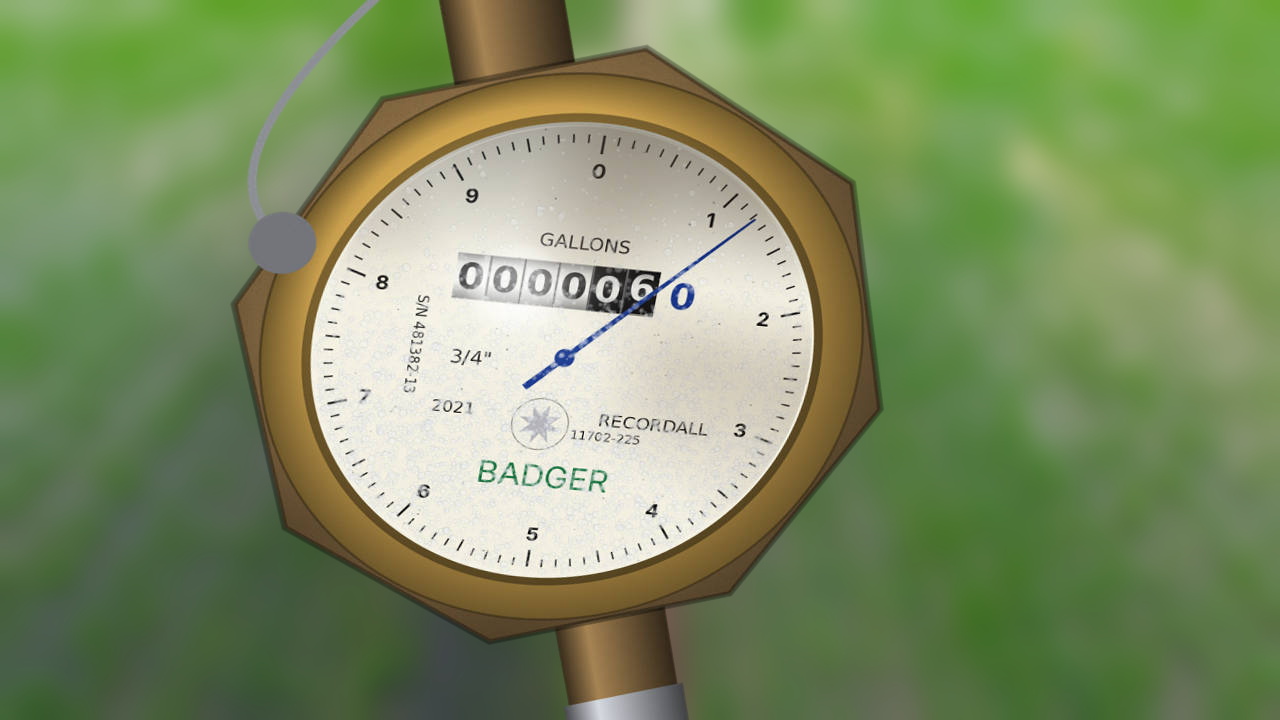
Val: 61.2 gal
